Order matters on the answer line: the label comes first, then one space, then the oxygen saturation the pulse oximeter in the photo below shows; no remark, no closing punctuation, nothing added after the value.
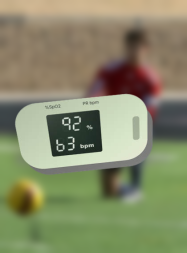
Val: 92 %
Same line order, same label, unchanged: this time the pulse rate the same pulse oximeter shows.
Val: 63 bpm
